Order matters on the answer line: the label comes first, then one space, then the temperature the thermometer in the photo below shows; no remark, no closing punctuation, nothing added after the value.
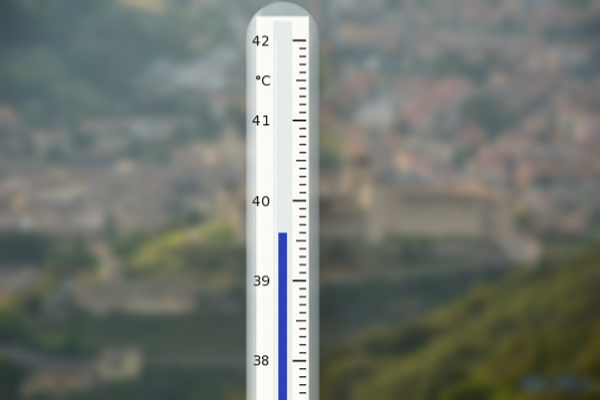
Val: 39.6 °C
